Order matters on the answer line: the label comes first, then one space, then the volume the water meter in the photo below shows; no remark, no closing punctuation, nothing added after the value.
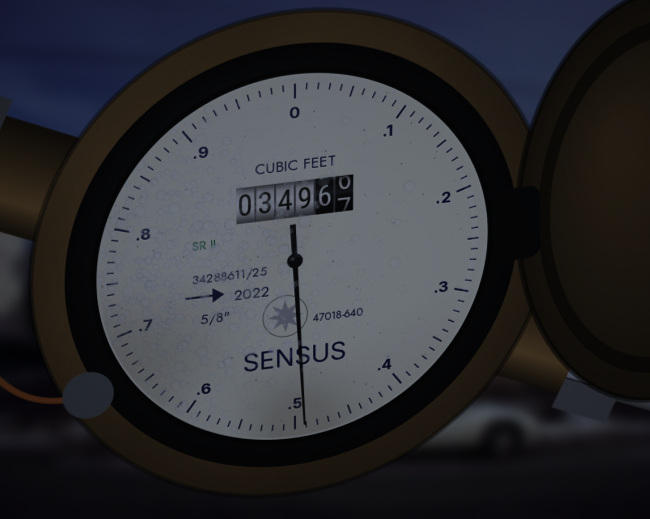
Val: 34966.49 ft³
